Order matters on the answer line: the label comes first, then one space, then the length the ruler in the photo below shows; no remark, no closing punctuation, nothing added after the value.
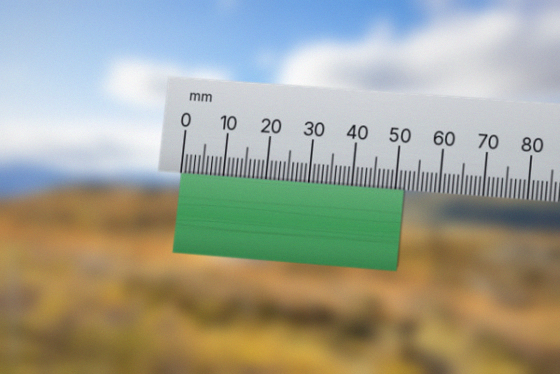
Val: 52 mm
